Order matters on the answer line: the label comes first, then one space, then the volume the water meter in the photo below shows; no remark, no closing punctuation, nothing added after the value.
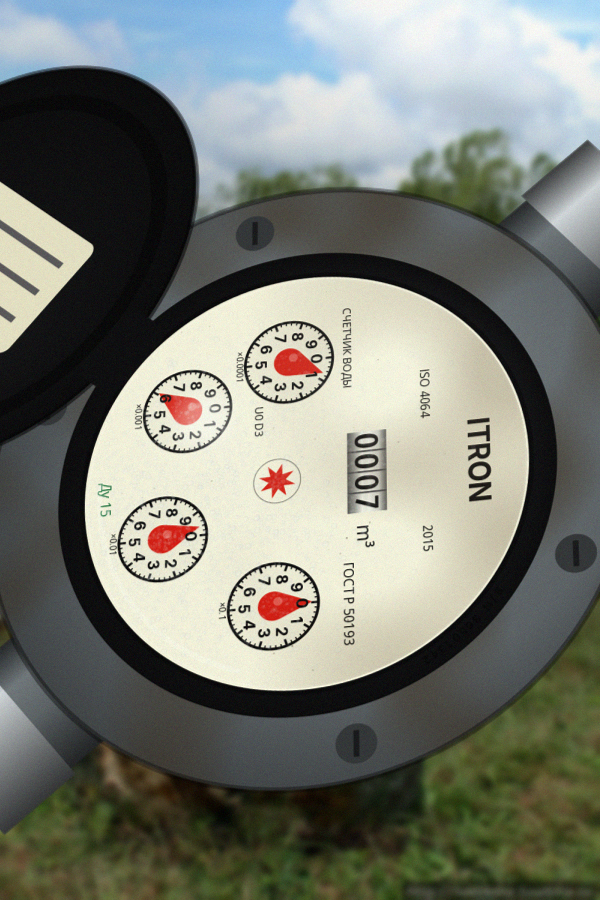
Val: 6.9960 m³
